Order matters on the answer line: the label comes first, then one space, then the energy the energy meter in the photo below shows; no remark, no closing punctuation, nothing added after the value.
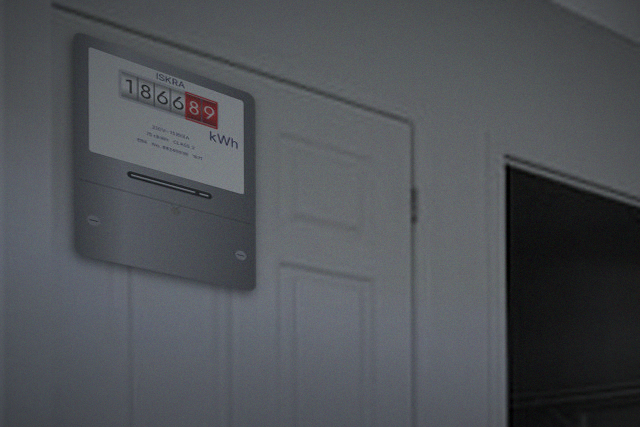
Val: 1866.89 kWh
